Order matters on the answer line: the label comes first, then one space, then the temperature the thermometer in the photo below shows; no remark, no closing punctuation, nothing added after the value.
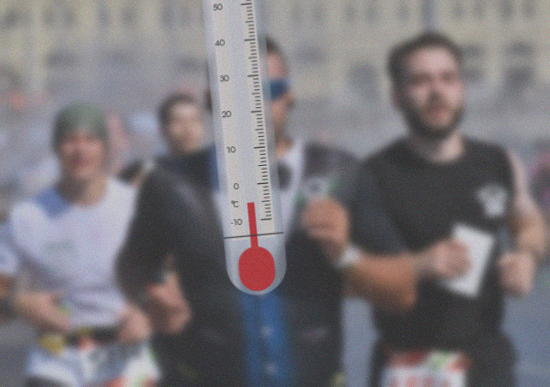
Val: -5 °C
